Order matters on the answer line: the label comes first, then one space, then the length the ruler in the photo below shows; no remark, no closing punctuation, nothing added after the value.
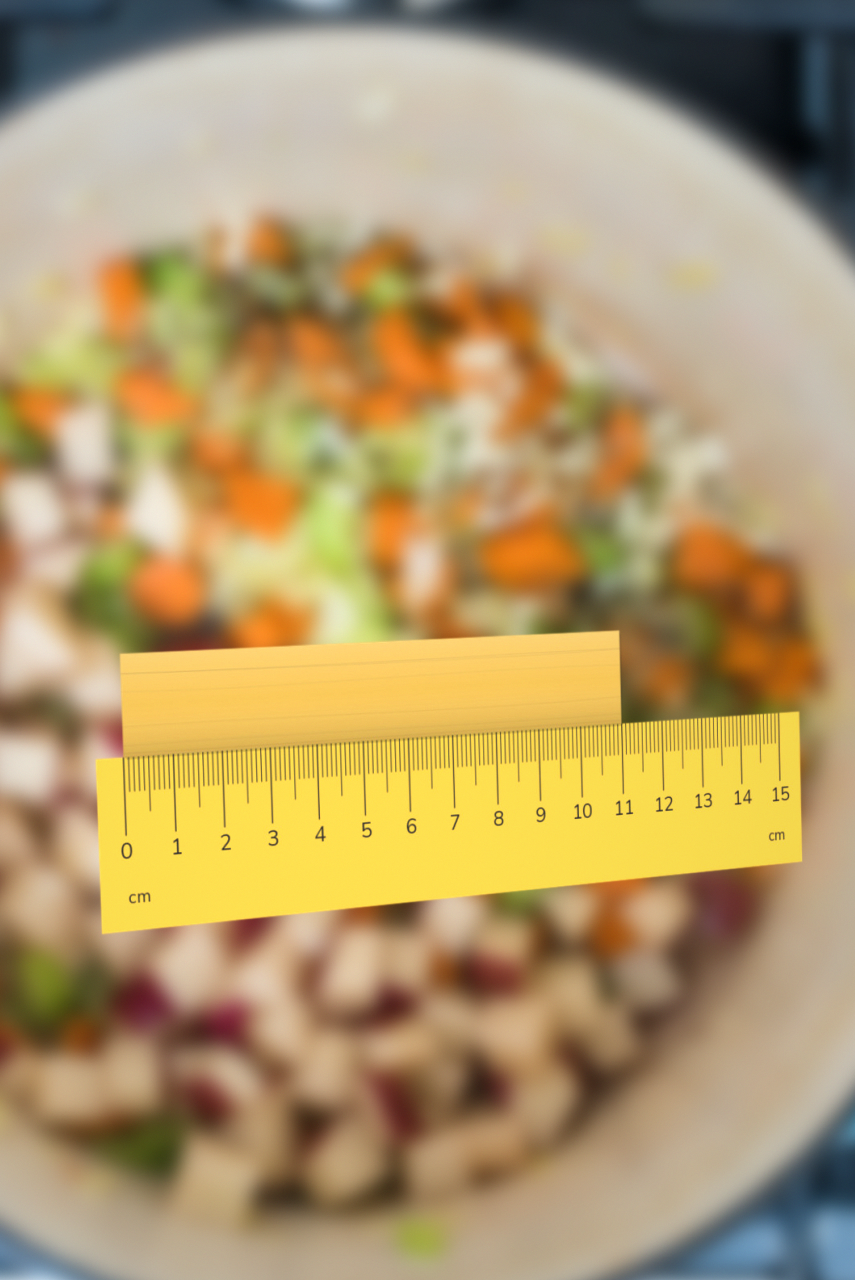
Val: 11 cm
